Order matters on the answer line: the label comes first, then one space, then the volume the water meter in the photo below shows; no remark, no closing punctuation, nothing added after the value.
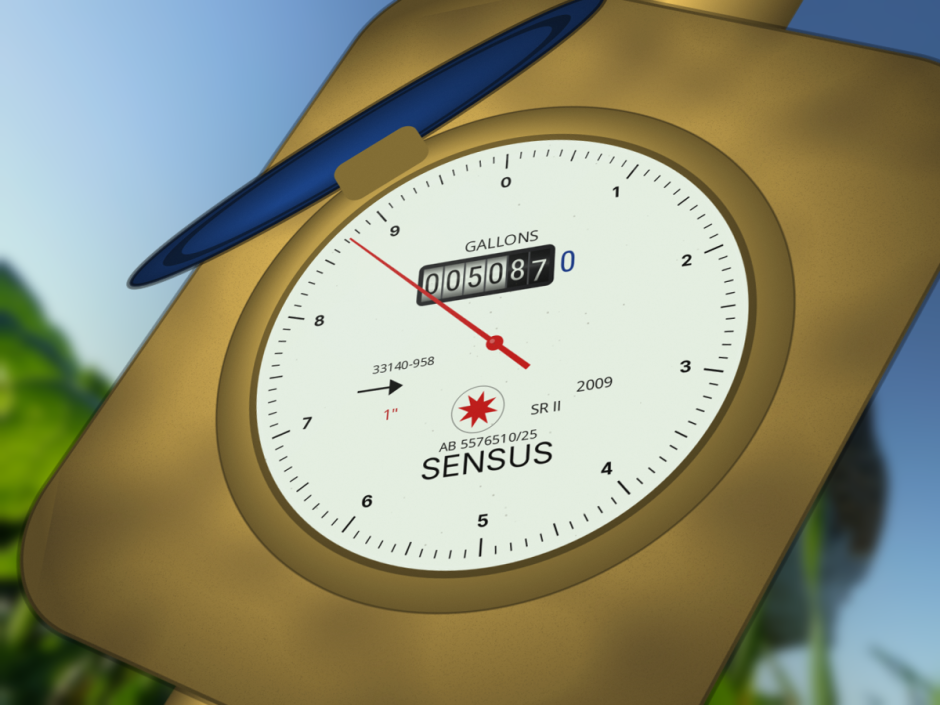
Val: 50868.7 gal
